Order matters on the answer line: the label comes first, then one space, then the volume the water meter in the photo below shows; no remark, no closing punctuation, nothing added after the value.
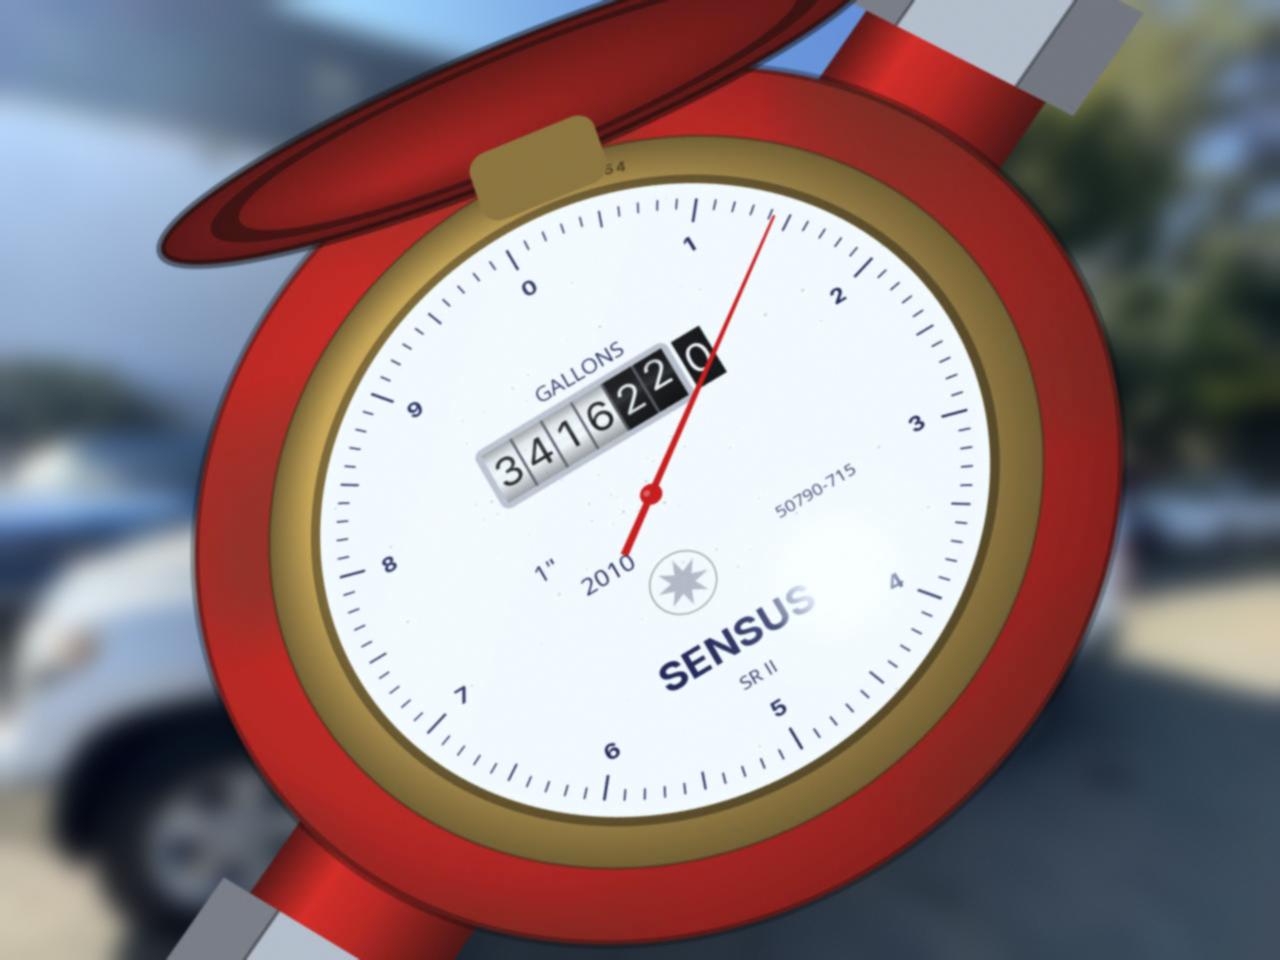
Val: 3416221.4 gal
